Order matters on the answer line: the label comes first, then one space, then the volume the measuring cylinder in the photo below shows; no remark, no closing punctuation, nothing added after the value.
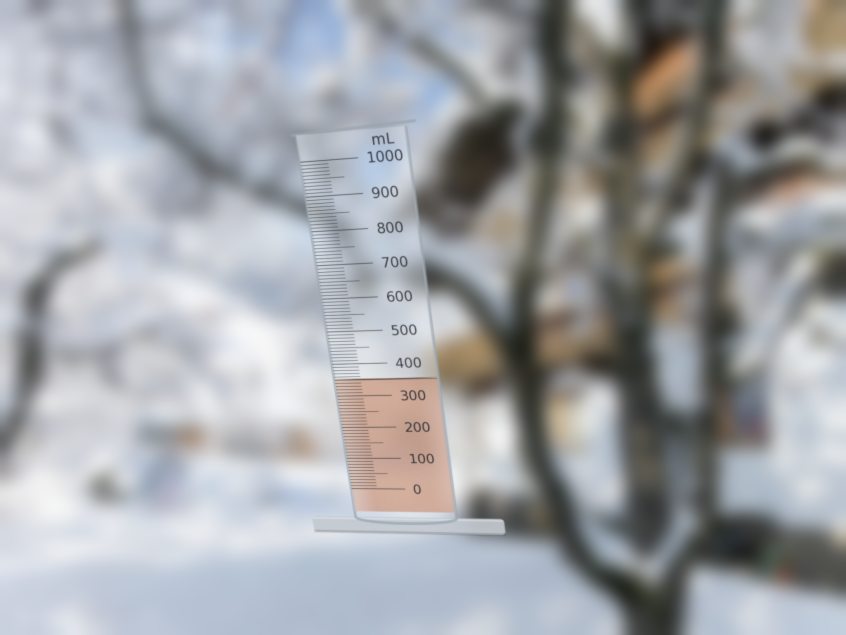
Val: 350 mL
